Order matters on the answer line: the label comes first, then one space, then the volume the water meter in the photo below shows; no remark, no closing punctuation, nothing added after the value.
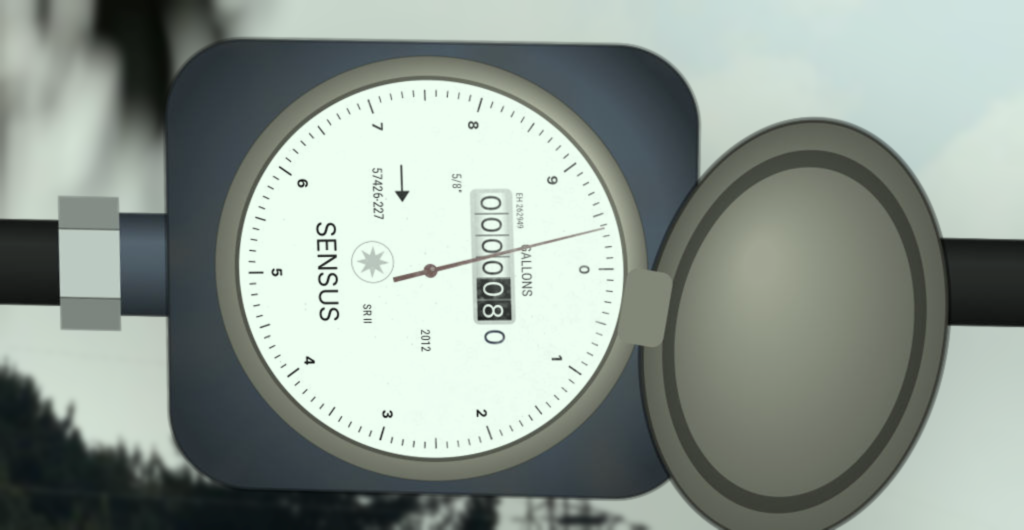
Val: 79.6 gal
